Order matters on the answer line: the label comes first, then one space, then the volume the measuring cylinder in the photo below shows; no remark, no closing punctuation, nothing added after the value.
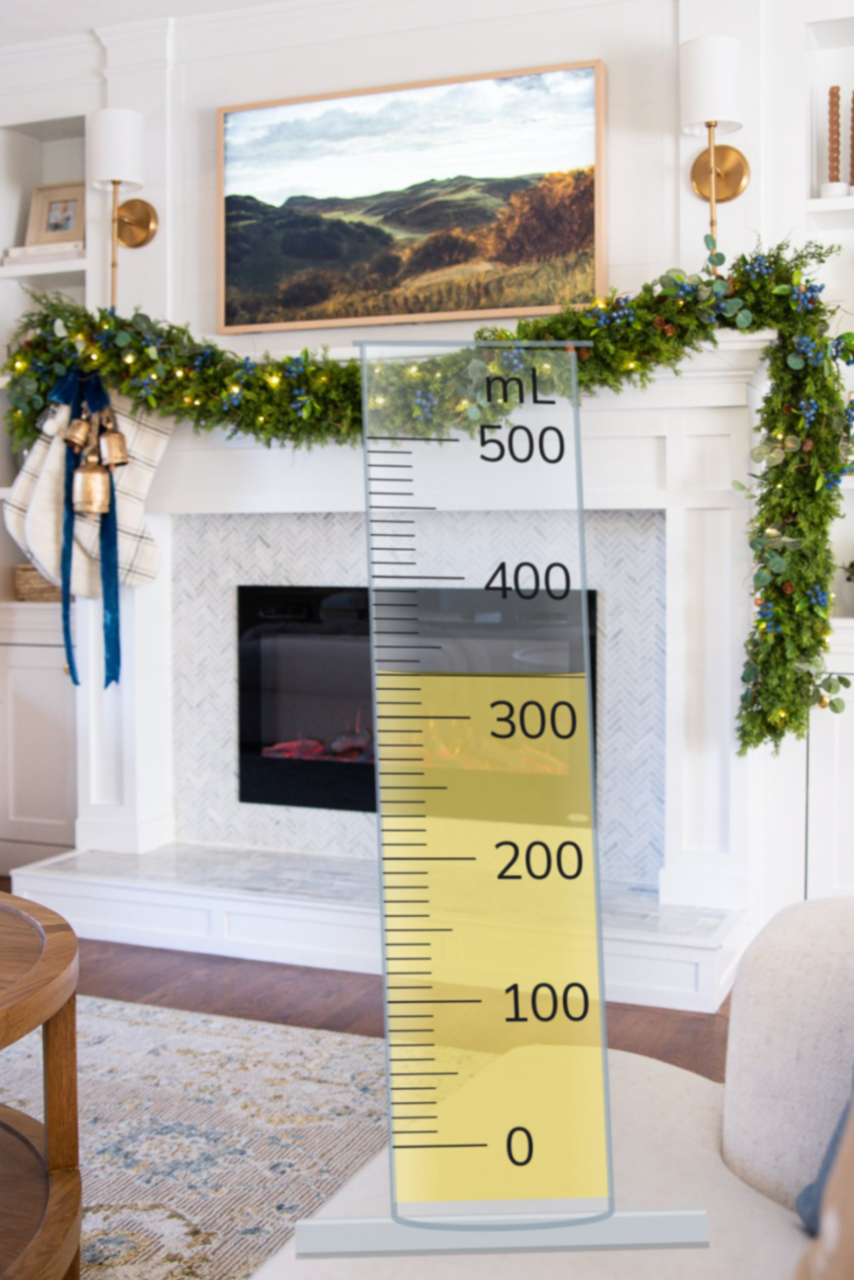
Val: 330 mL
